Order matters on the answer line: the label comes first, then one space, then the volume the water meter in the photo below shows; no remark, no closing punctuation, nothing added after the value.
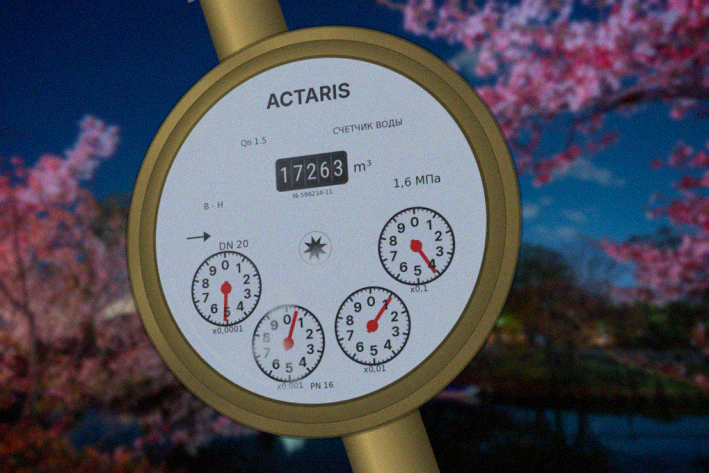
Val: 17263.4105 m³
